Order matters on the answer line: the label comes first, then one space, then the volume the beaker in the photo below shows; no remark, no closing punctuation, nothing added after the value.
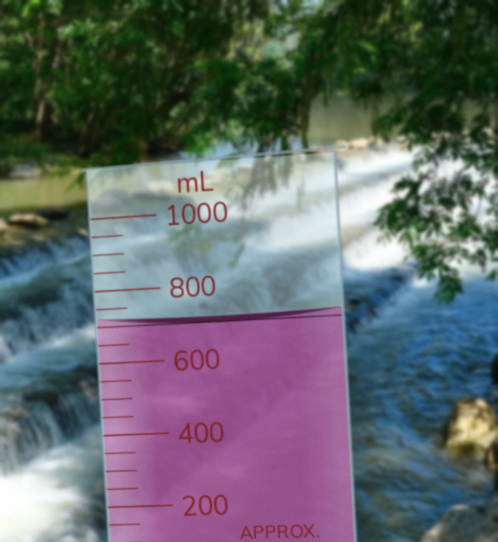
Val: 700 mL
